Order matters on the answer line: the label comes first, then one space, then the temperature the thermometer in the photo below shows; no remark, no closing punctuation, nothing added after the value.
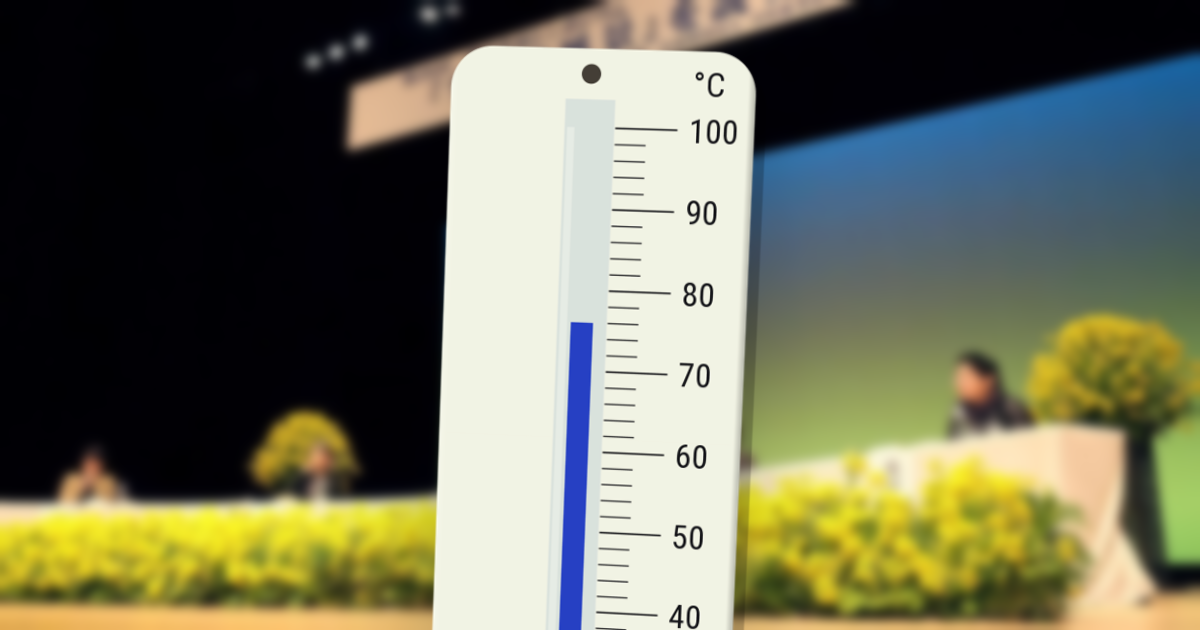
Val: 76 °C
